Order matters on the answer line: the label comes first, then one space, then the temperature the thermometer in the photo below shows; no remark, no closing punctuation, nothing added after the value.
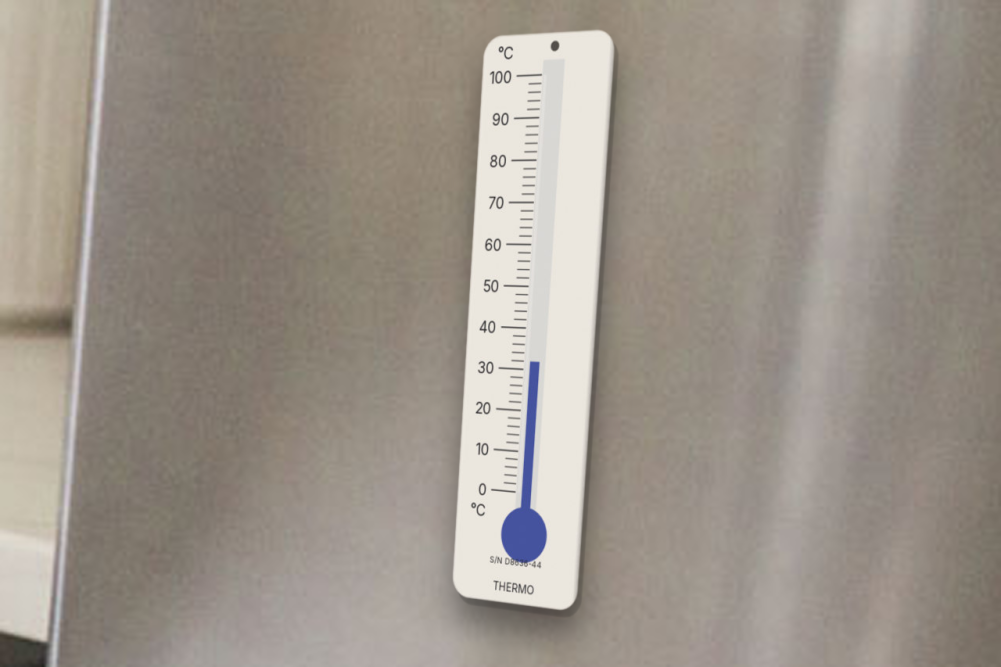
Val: 32 °C
